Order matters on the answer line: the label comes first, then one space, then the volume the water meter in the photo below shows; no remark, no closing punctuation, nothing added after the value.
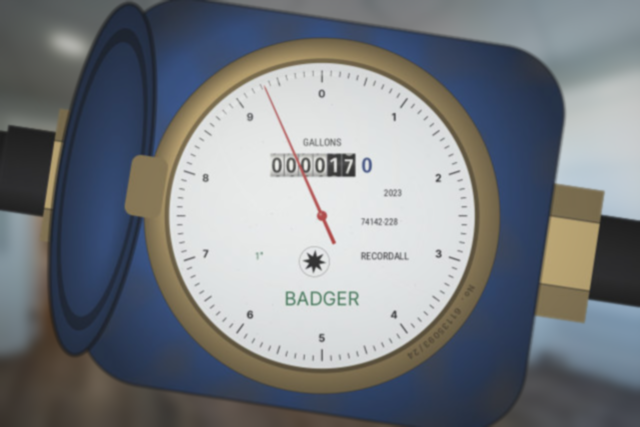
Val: 169.3 gal
